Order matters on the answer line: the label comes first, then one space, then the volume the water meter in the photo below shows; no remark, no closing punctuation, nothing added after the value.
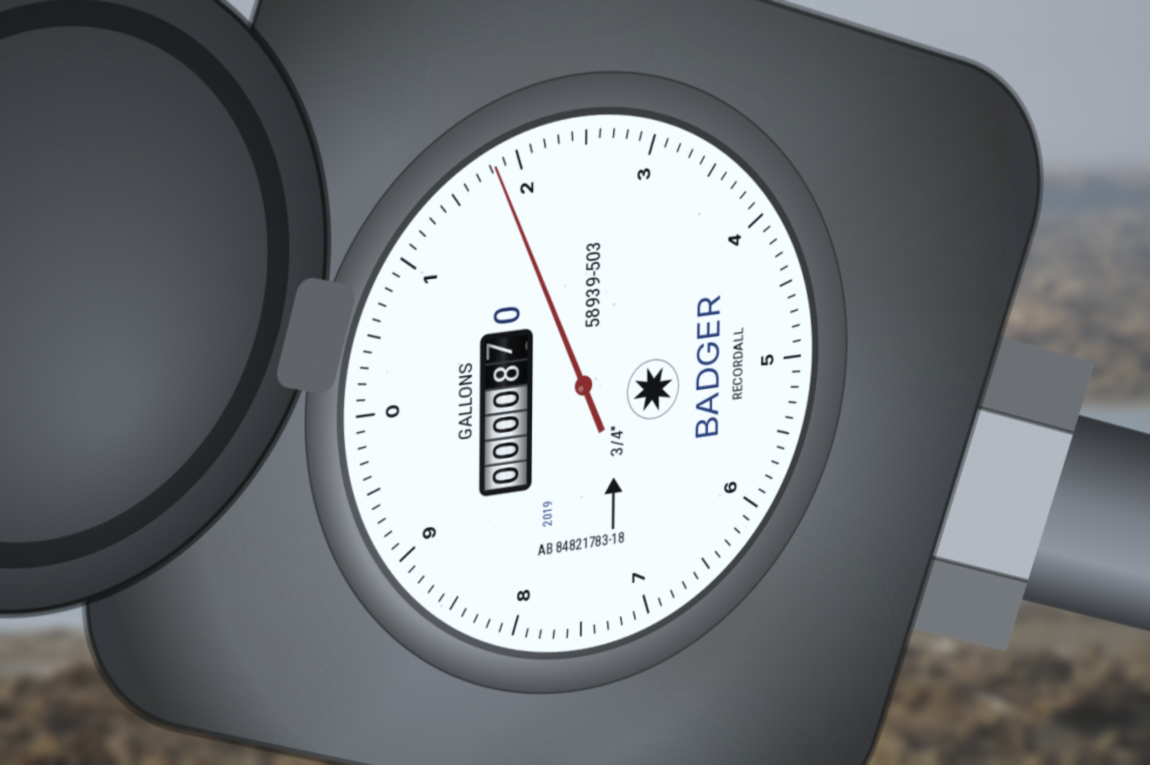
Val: 871.8 gal
